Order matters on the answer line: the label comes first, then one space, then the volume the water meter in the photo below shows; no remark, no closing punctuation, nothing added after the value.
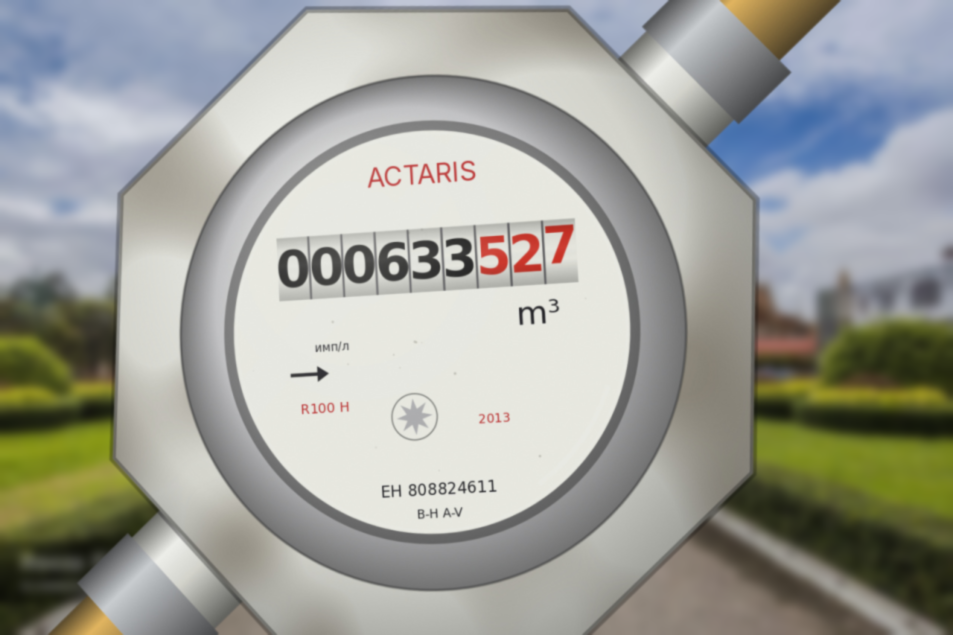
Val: 633.527 m³
